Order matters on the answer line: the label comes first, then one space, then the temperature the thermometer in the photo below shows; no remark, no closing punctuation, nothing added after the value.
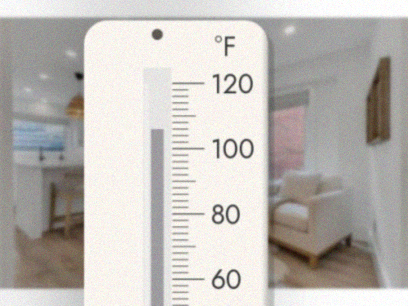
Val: 106 °F
